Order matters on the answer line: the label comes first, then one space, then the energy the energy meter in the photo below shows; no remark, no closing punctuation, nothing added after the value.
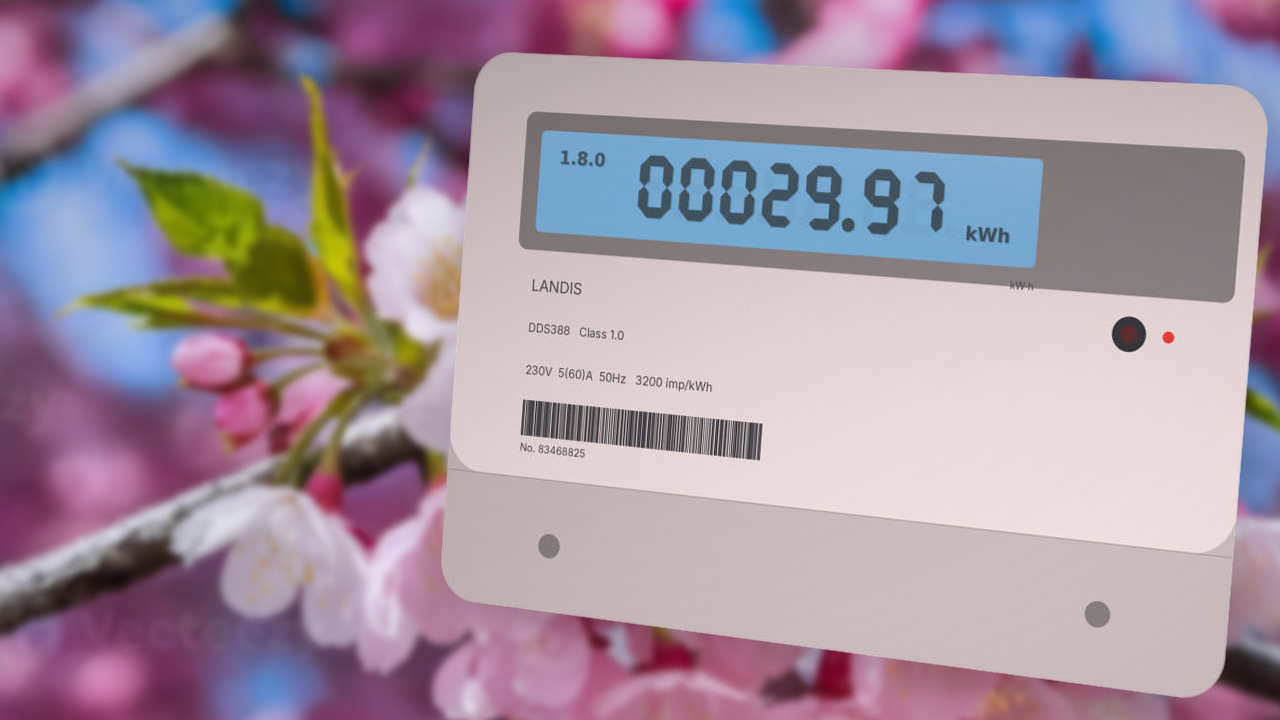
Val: 29.97 kWh
